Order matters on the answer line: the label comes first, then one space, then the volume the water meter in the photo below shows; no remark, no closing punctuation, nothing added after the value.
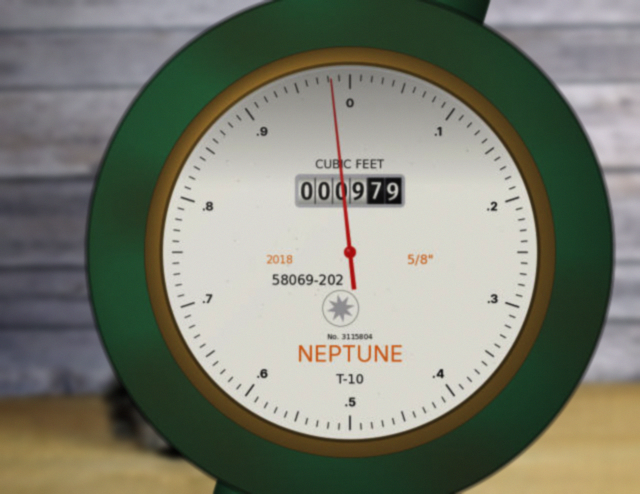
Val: 978.98 ft³
